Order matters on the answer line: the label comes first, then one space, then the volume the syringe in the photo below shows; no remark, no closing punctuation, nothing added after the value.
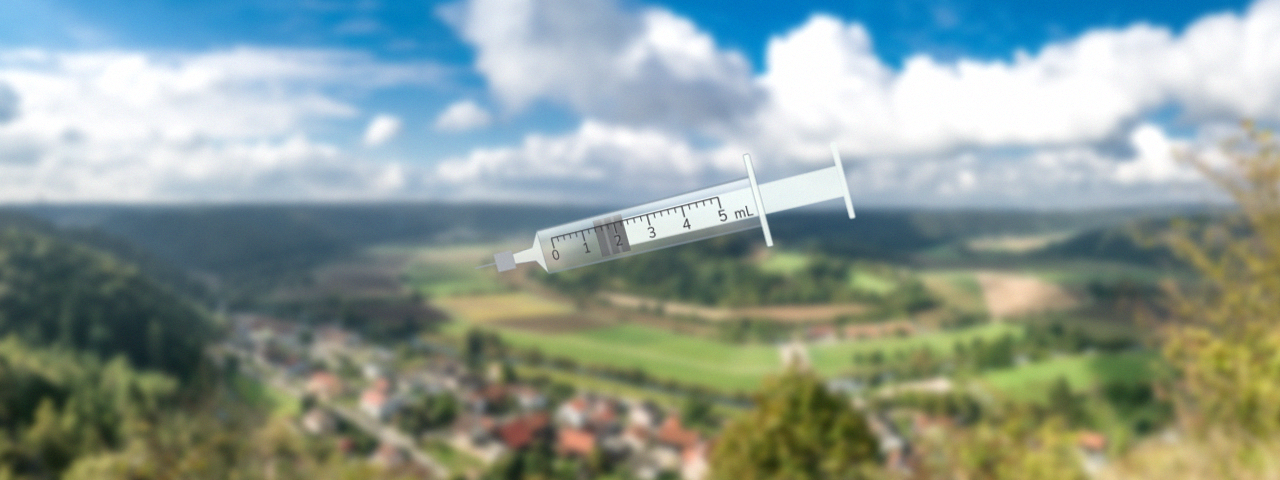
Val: 1.4 mL
